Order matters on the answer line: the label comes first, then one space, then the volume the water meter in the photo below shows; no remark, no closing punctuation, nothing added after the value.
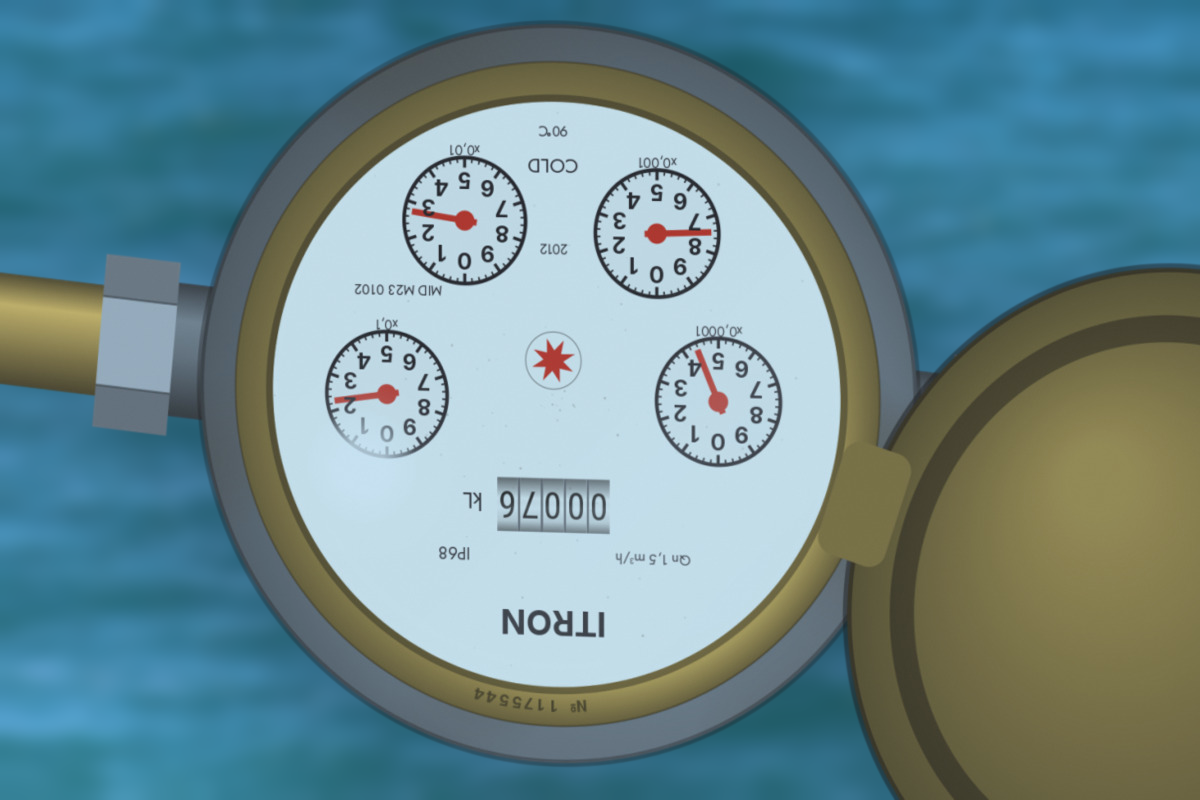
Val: 76.2274 kL
